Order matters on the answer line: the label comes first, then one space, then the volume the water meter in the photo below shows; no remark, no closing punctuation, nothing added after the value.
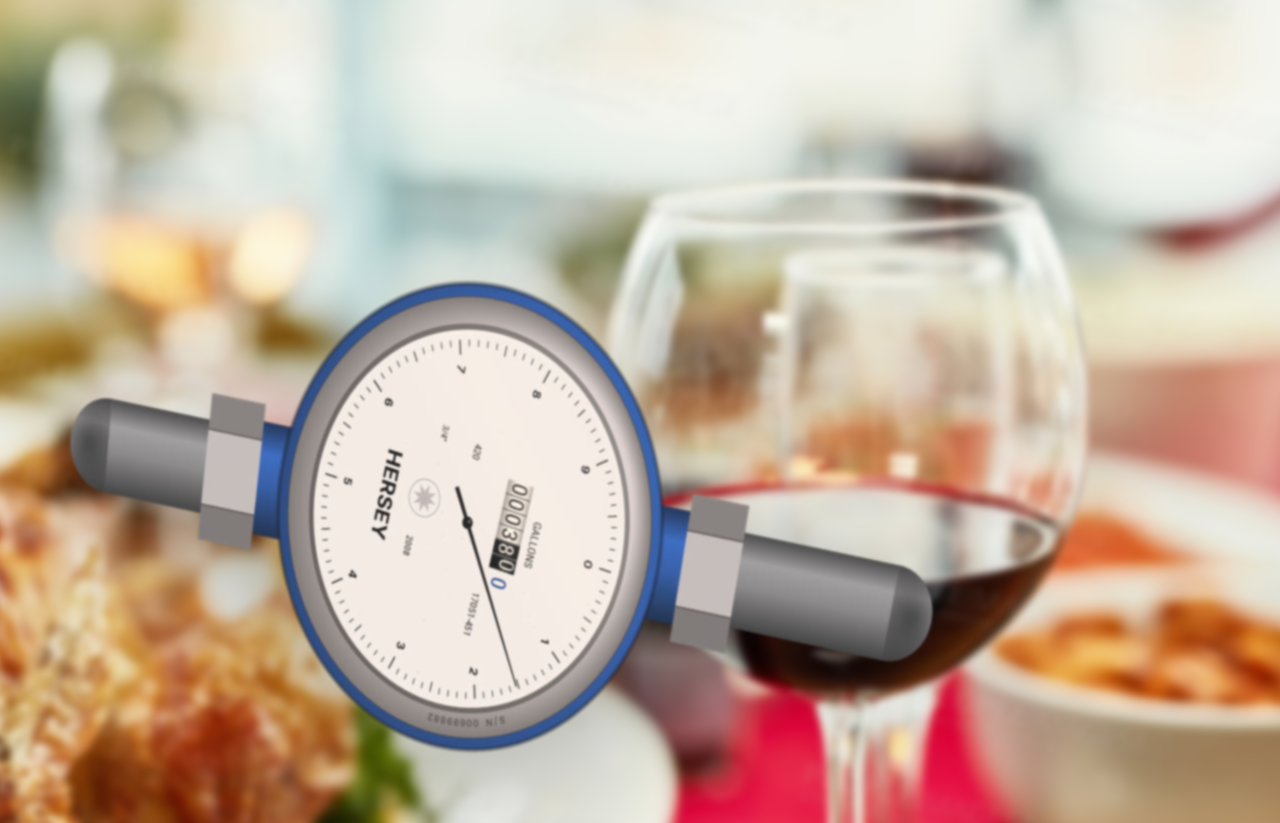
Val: 3801.5 gal
